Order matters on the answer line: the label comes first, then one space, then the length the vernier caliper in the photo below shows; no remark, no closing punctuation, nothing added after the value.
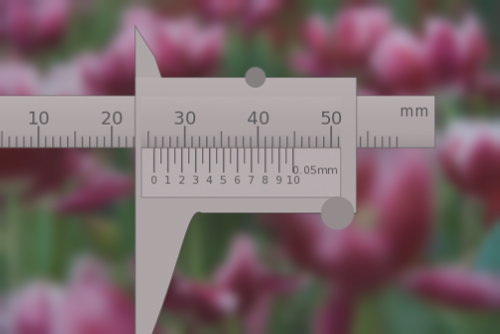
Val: 25.8 mm
